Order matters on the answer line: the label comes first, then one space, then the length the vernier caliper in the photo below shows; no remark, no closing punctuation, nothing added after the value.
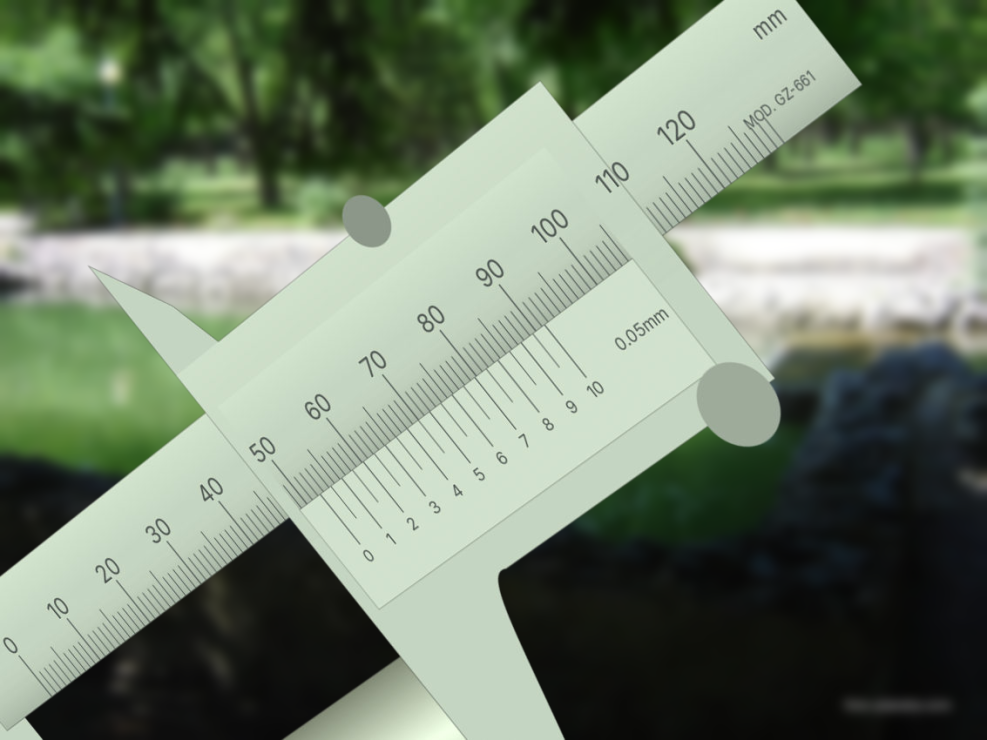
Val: 52.4 mm
